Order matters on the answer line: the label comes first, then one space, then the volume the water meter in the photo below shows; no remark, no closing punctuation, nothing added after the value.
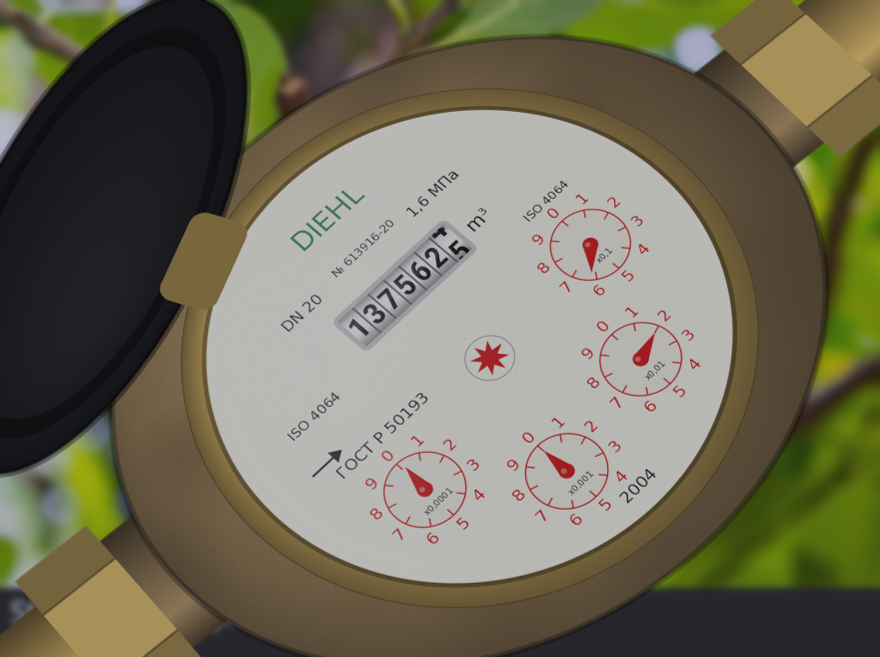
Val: 1375624.6200 m³
